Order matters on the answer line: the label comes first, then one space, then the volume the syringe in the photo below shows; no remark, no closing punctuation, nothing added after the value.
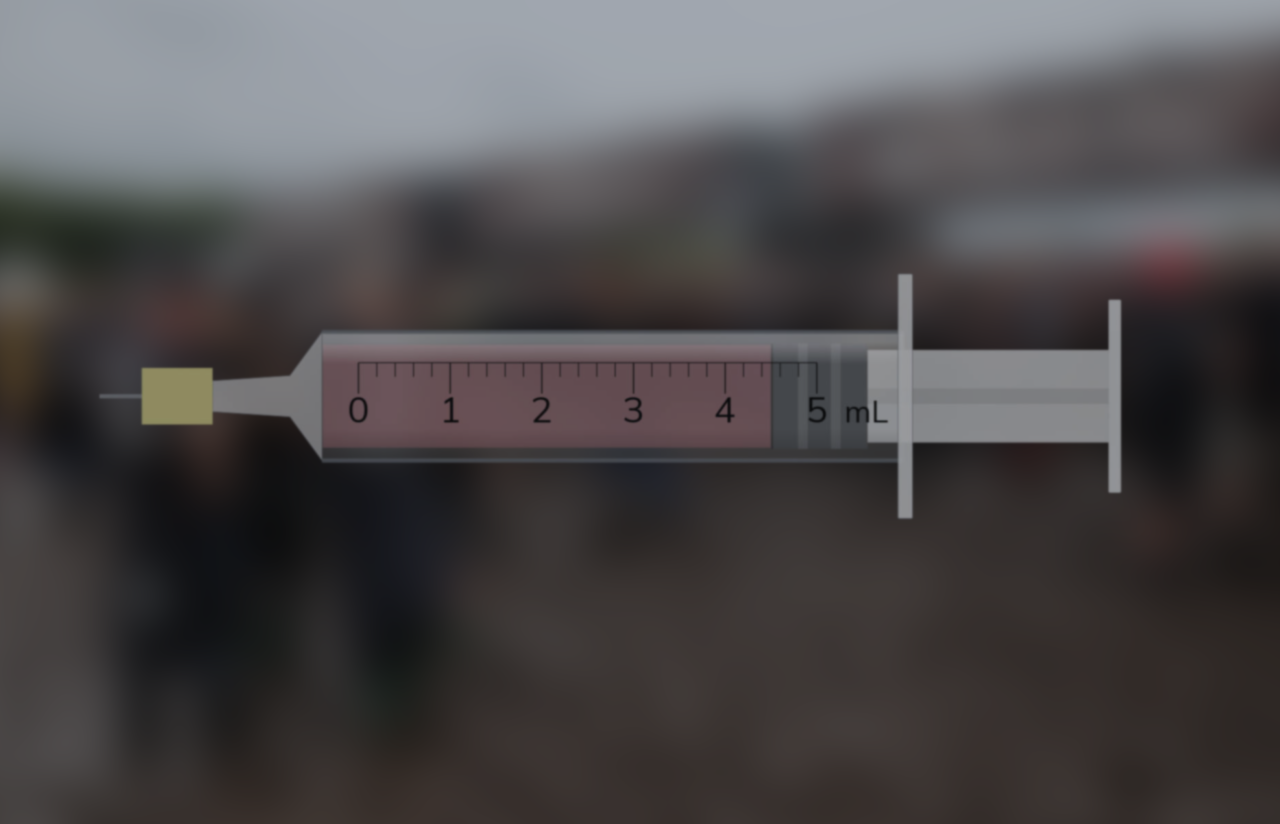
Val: 4.5 mL
